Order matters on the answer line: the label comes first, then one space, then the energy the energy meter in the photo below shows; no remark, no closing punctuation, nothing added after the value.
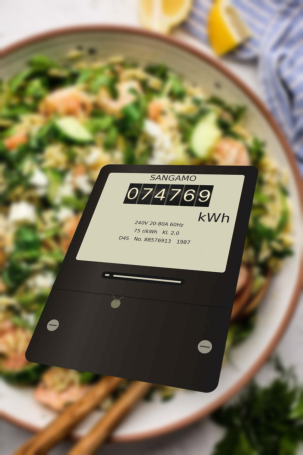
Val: 74769 kWh
